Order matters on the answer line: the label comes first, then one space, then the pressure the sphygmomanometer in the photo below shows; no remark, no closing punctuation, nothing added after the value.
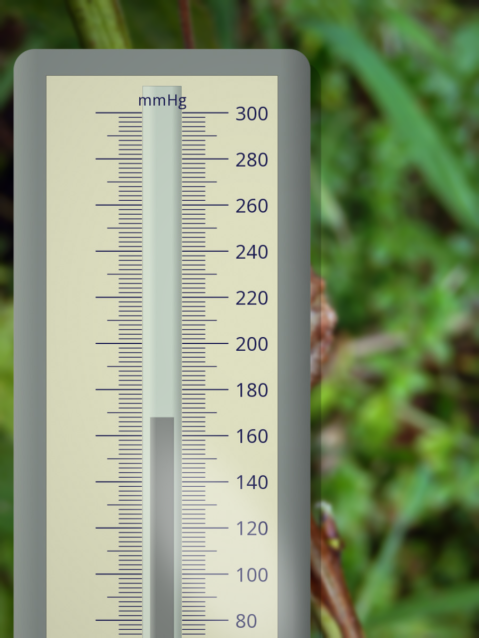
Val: 168 mmHg
